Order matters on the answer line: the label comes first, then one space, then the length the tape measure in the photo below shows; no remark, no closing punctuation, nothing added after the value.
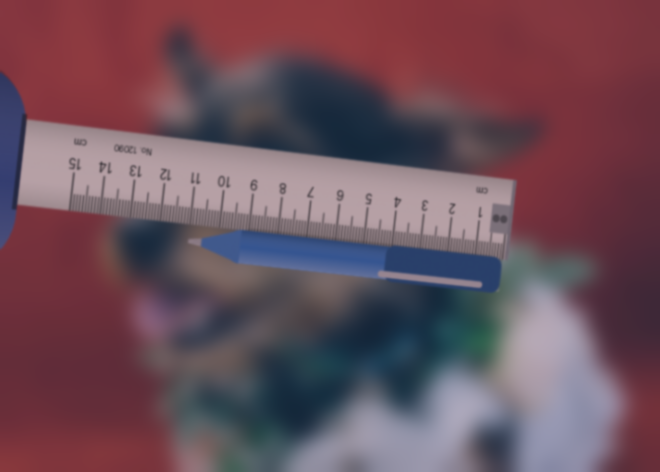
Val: 11 cm
